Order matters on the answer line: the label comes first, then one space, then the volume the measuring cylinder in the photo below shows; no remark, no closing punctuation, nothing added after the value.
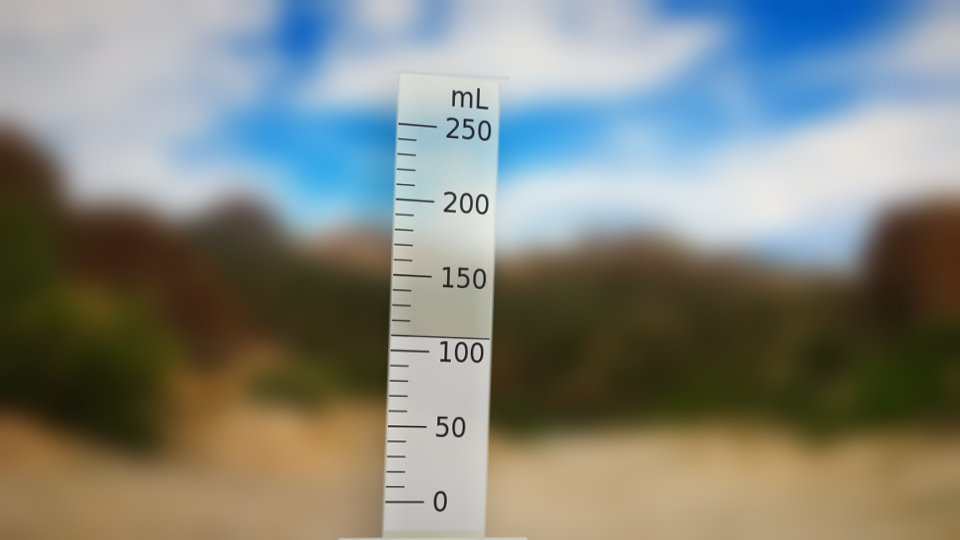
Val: 110 mL
